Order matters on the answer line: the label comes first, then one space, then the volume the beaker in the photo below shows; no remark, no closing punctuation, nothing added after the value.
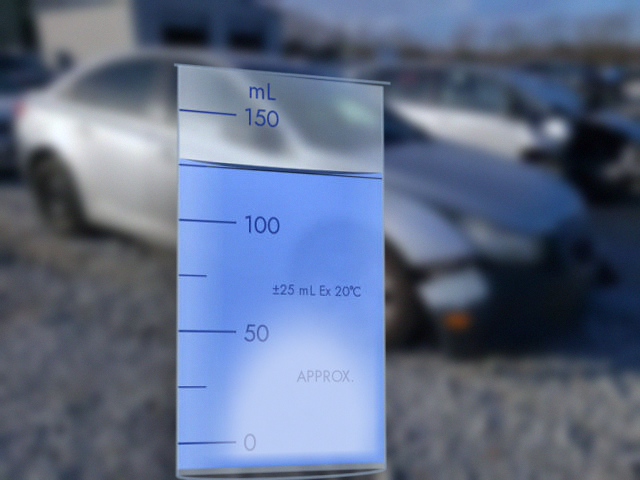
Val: 125 mL
